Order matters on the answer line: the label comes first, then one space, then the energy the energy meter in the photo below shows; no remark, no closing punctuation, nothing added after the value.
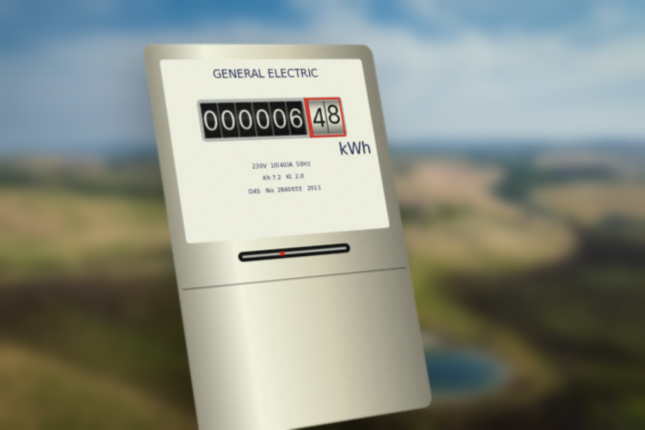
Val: 6.48 kWh
